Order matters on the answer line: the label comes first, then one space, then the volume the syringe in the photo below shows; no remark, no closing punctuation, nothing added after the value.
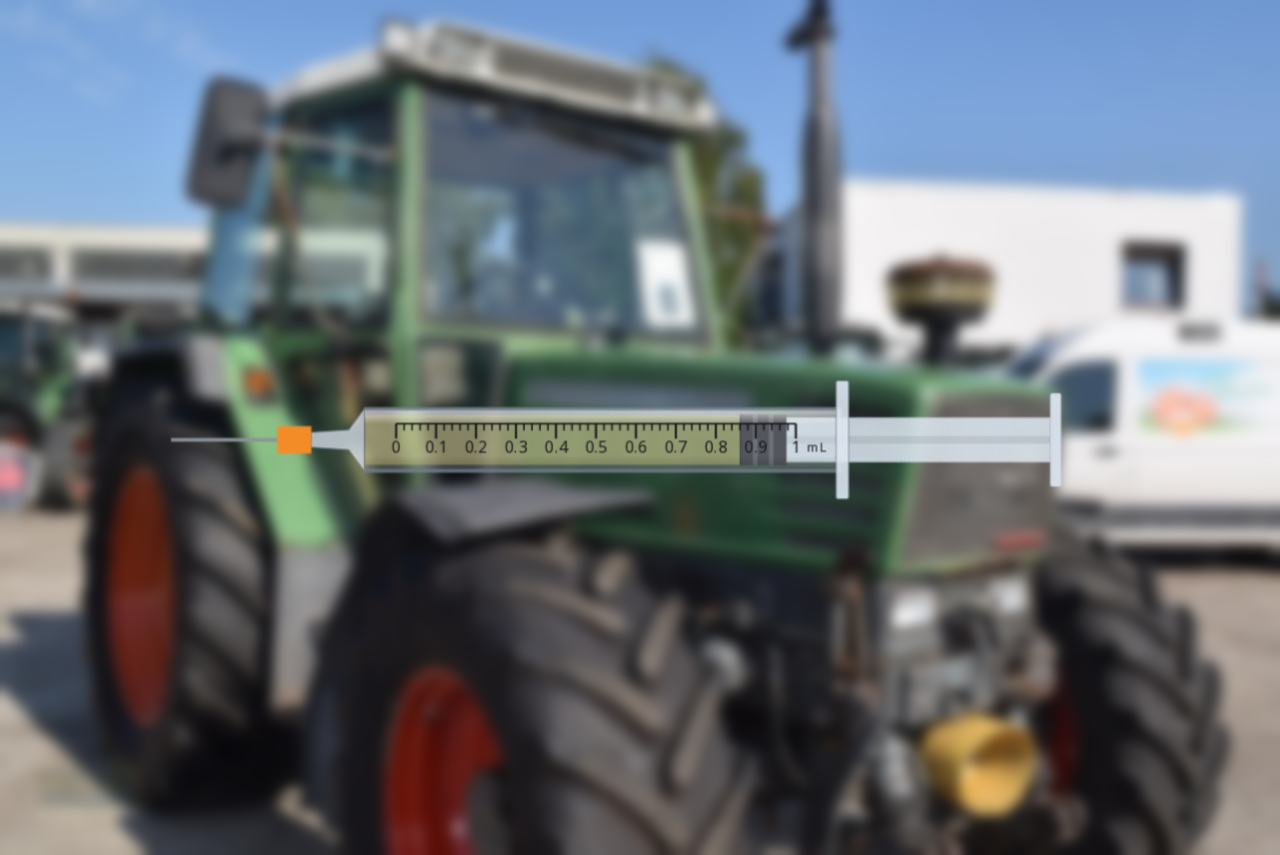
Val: 0.86 mL
